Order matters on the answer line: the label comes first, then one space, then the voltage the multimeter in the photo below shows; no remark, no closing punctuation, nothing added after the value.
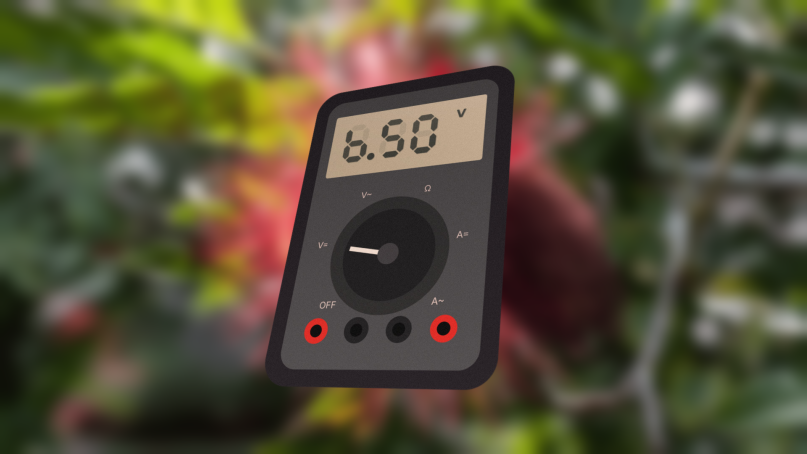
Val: 6.50 V
